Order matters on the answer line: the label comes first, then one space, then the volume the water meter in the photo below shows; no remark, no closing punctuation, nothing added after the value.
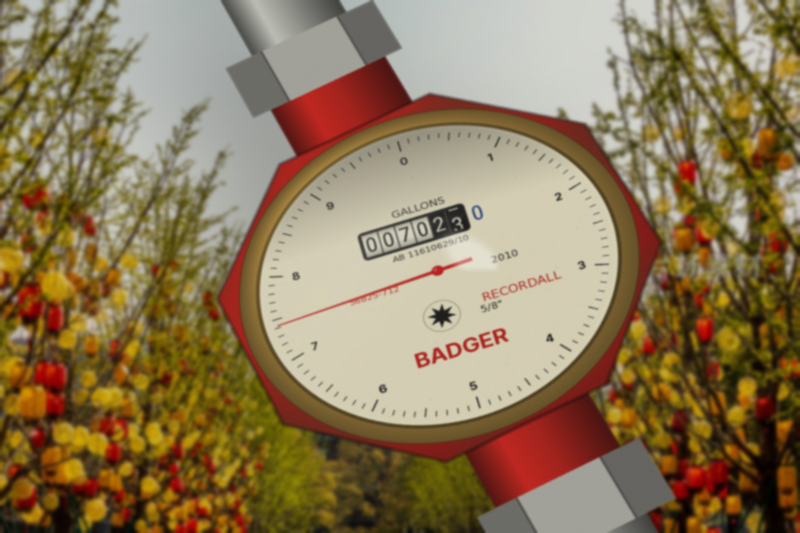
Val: 70227.4 gal
